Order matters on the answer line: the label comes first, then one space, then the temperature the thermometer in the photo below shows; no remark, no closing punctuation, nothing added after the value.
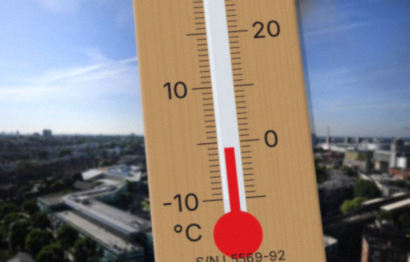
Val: -1 °C
